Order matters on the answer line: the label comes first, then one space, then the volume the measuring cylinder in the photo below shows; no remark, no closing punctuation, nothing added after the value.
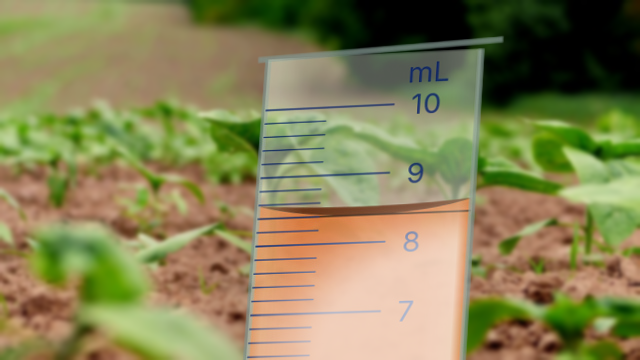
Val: 8.4 mL
